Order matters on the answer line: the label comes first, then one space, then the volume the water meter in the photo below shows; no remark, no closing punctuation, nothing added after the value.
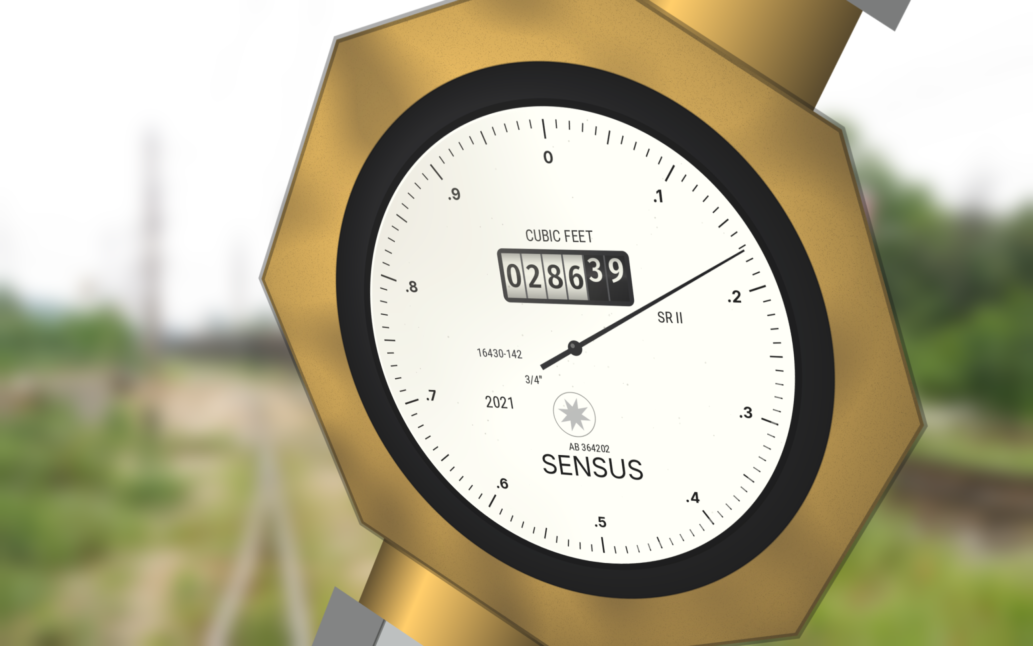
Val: 28639.17 ft³
